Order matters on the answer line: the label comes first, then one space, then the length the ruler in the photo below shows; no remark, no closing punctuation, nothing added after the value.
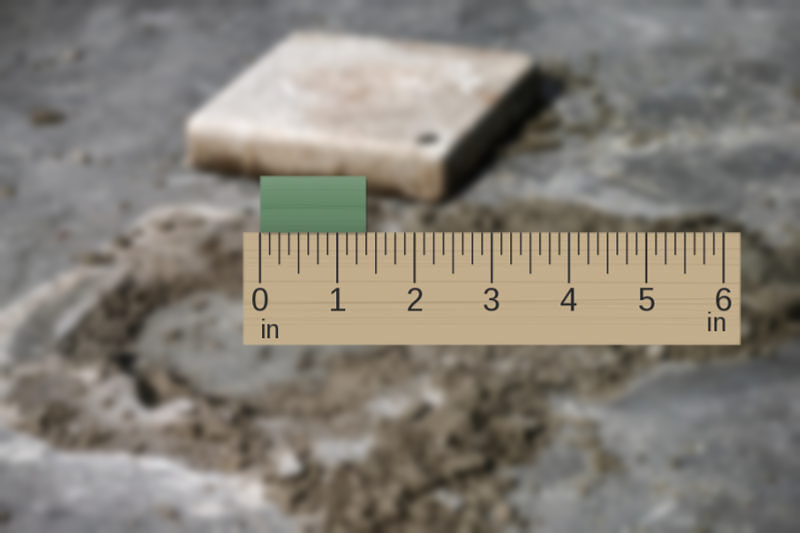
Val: 1.375 in
